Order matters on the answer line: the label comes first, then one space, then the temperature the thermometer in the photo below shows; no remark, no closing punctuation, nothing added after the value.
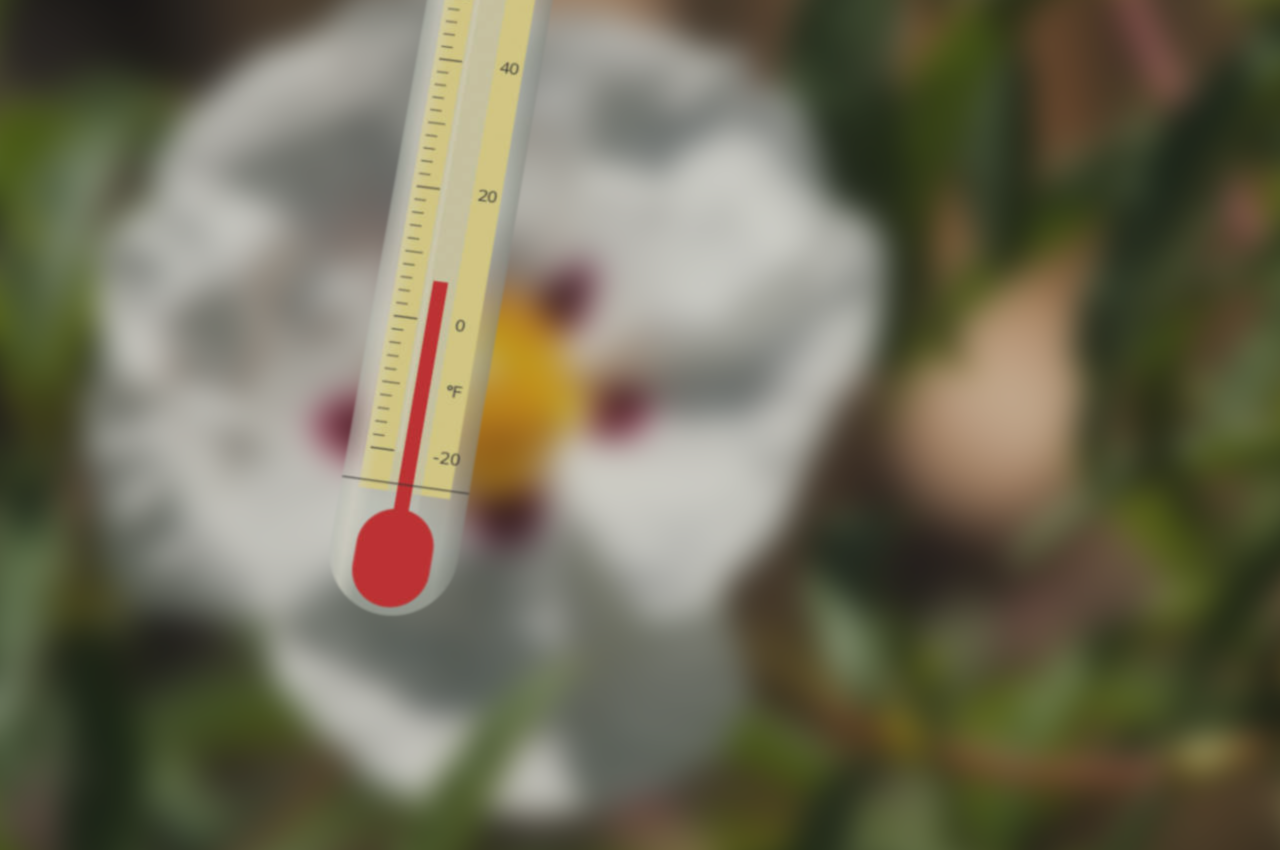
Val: 6 °F
